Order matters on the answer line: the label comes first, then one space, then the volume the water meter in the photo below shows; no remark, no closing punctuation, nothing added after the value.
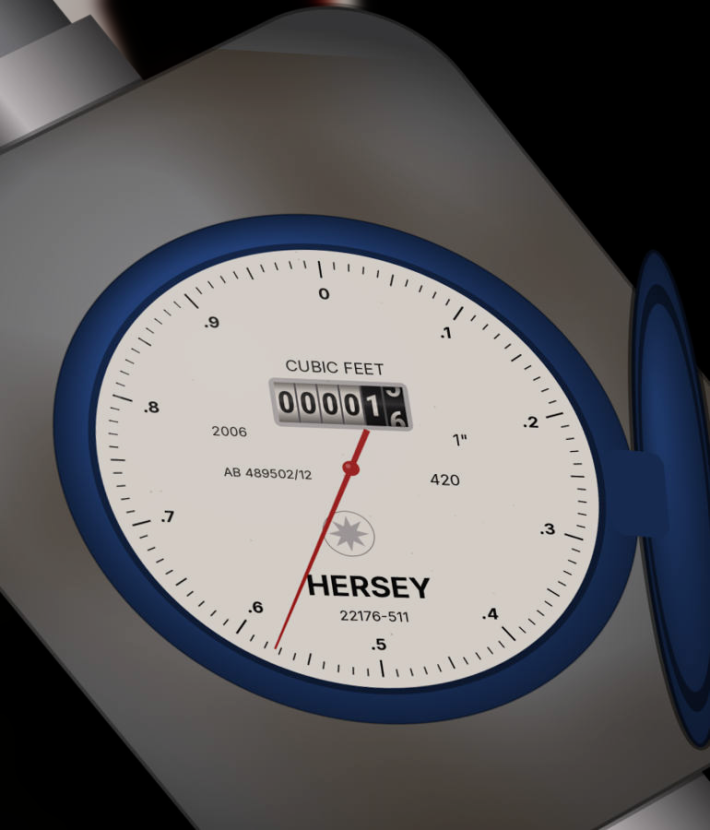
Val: 15.57 ft³
